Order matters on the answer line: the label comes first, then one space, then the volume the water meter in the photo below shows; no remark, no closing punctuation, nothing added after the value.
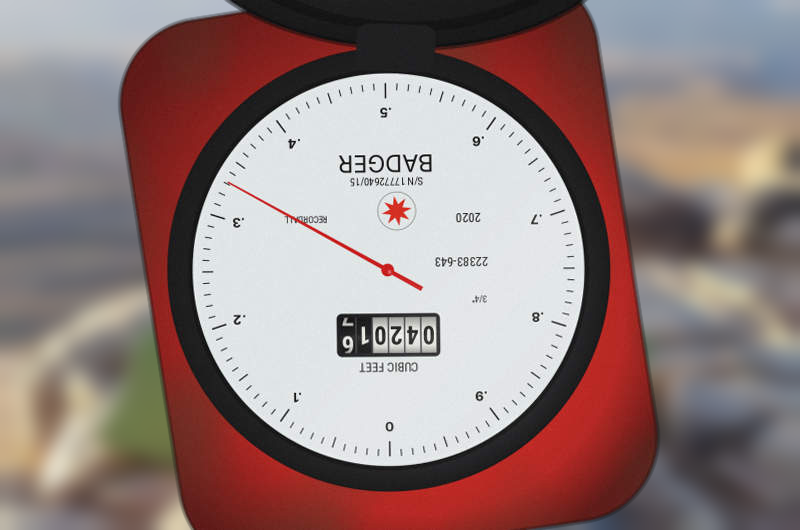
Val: 42016.33 ft³
